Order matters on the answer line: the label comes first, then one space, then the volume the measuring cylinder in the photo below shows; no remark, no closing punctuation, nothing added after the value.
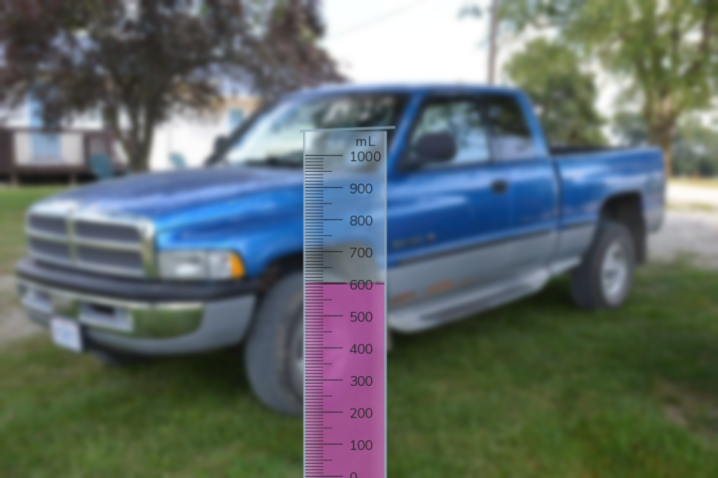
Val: 600 mL
